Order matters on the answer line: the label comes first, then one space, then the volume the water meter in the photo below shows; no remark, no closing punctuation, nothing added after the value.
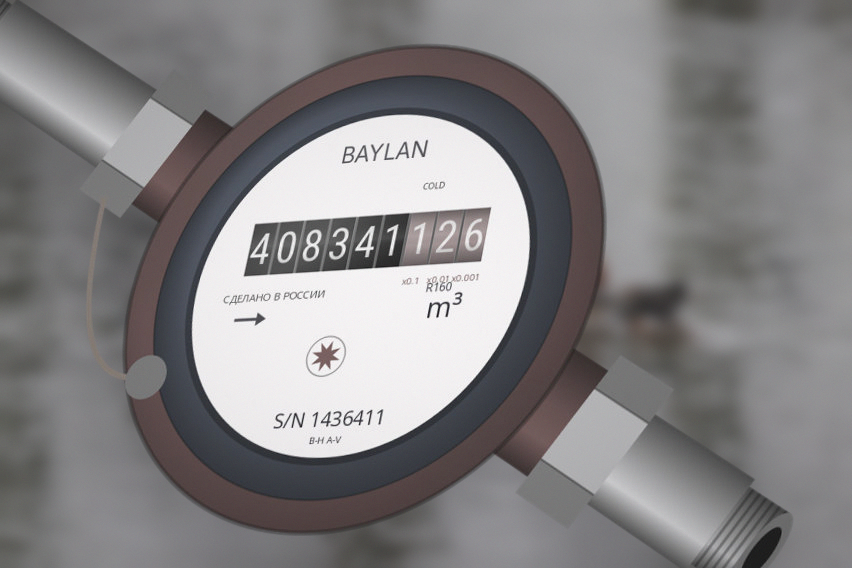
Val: 408341.126 m³
